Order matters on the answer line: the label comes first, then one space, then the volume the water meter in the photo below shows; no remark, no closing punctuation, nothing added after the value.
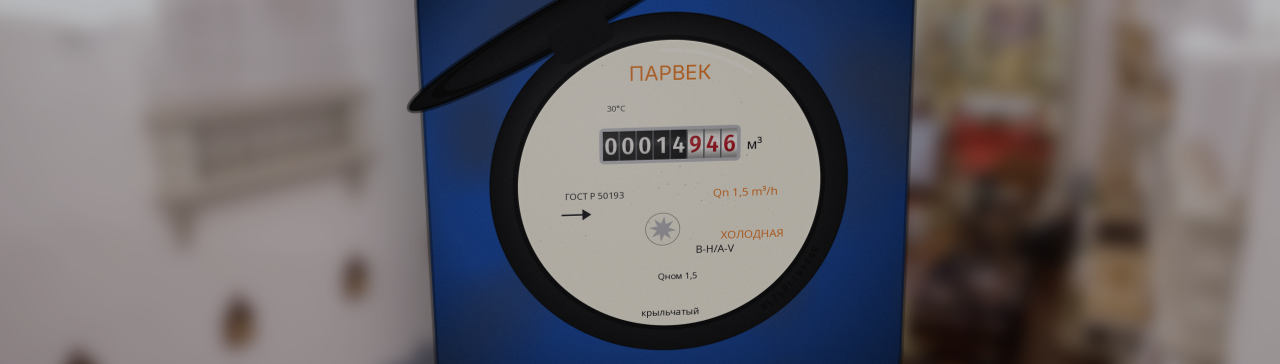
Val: 14.946 m³
